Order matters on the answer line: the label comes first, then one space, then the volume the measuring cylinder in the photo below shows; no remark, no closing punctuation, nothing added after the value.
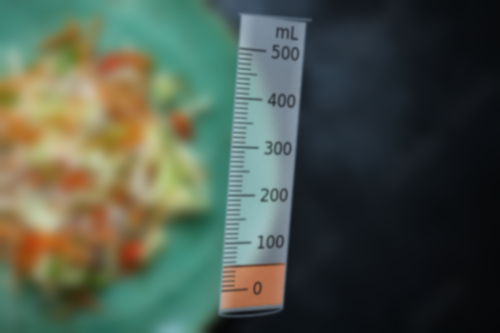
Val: 50 mL
